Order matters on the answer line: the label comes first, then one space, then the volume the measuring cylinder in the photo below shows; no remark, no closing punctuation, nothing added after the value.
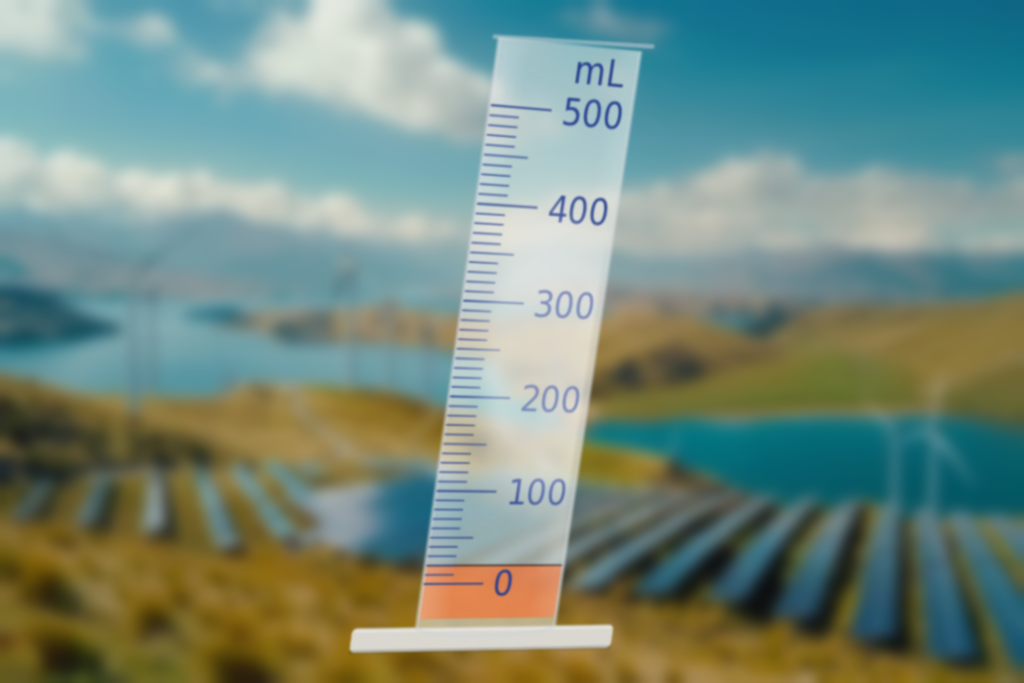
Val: 20 mL
